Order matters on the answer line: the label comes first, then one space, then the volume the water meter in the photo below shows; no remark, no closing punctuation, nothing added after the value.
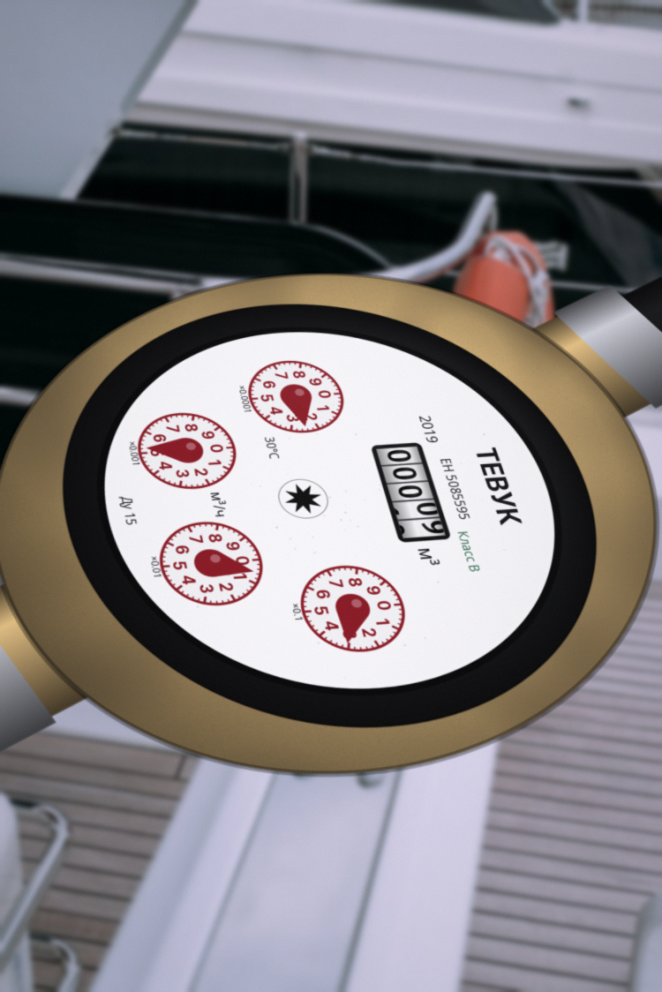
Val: 9.3052 m³
